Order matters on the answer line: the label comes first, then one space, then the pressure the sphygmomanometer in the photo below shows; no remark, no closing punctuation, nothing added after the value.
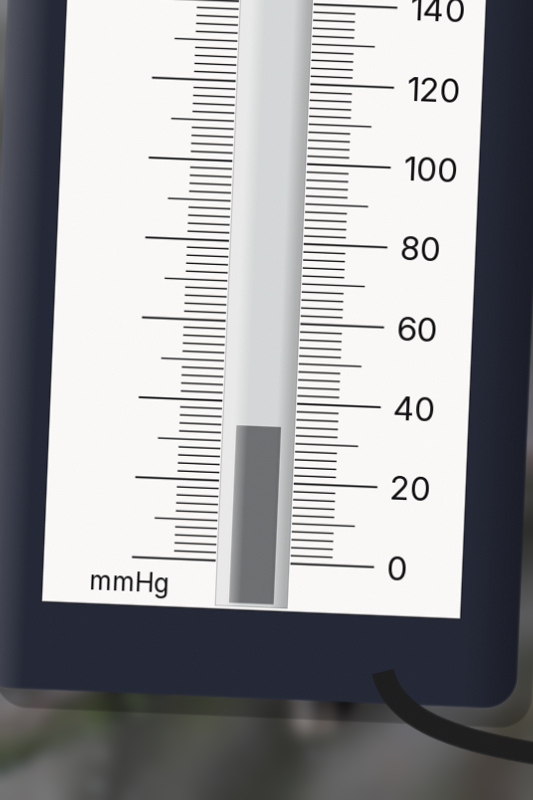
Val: 34 mmHg
